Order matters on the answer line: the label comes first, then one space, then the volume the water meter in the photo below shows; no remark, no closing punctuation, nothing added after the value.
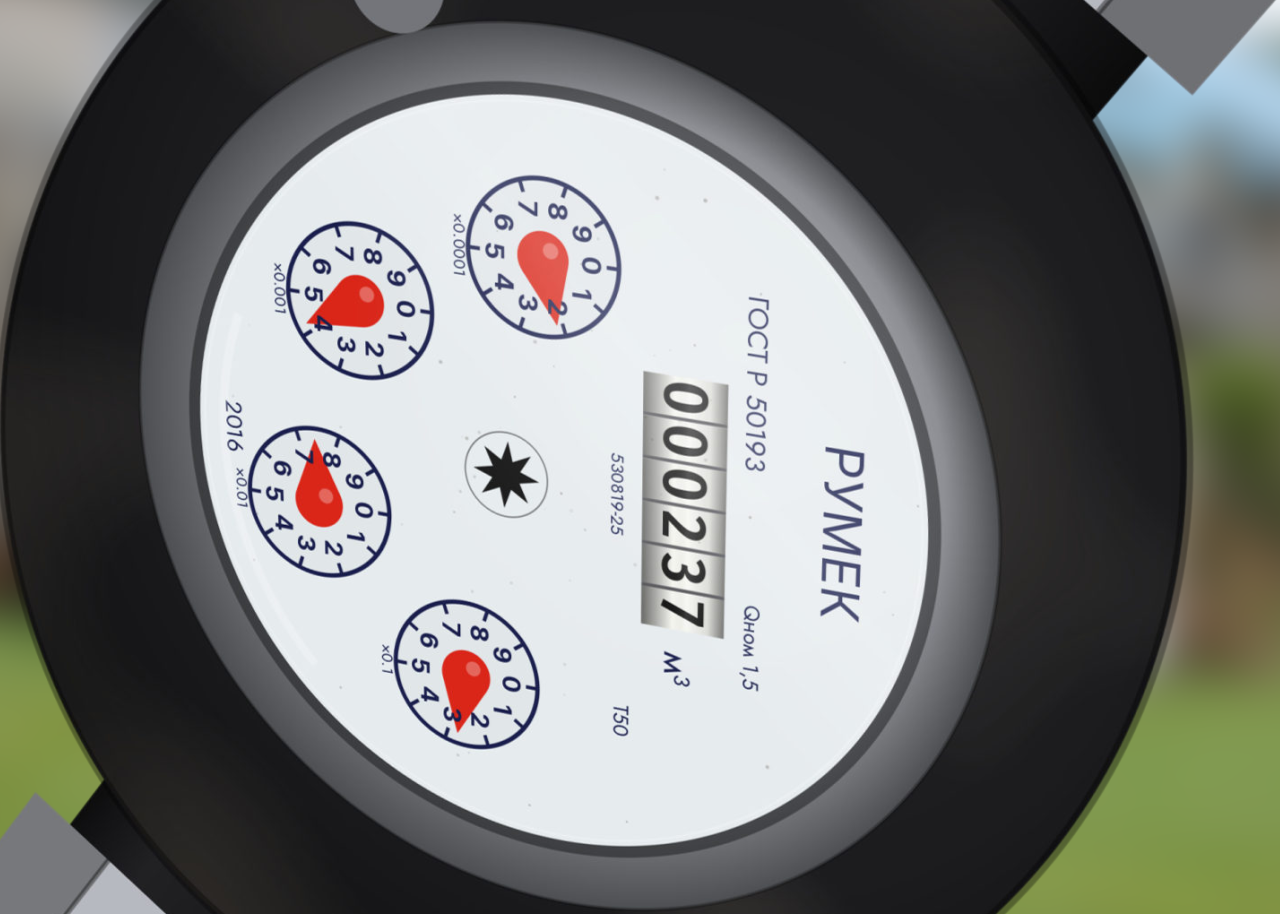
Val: 237.2742 m³
